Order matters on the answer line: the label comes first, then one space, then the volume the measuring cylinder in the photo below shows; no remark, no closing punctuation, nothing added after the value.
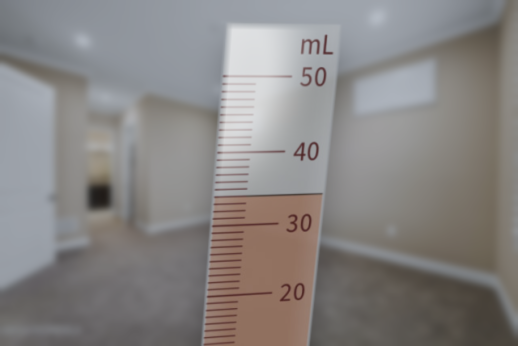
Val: 34 mL
